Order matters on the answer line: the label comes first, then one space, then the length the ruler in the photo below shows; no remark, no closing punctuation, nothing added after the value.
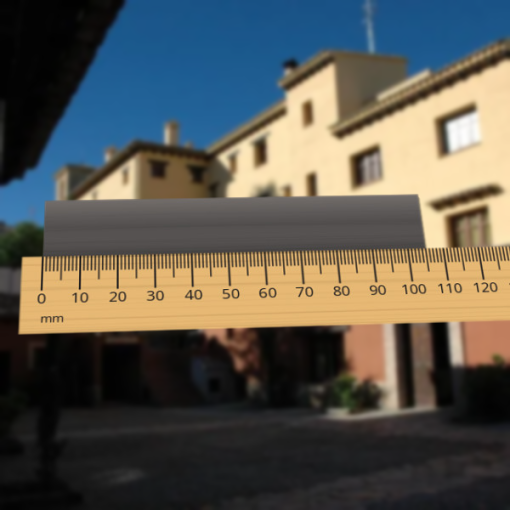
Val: 105 mm
